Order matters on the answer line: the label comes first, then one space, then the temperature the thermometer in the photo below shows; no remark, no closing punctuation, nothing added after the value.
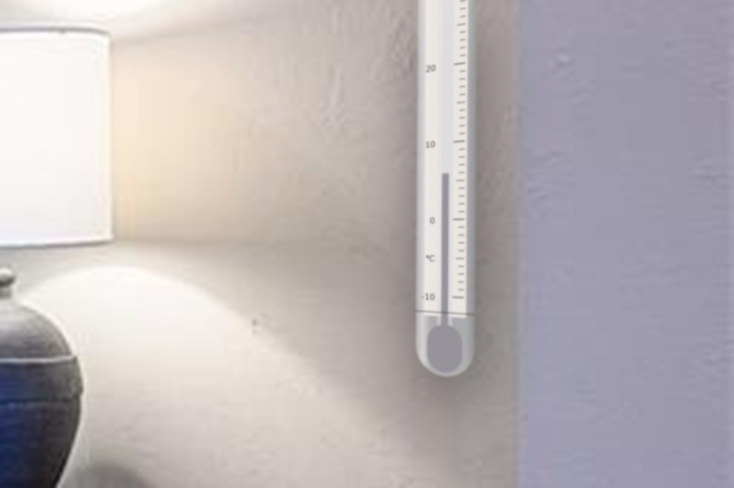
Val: 6 °C
